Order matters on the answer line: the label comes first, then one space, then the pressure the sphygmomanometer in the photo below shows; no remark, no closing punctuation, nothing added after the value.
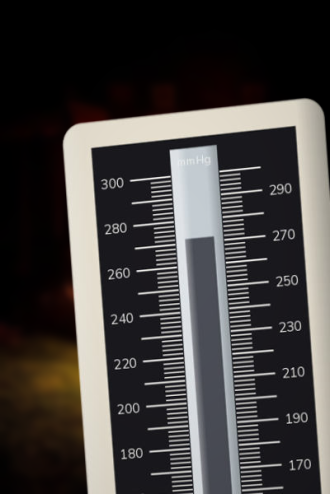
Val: 272 mmHg
